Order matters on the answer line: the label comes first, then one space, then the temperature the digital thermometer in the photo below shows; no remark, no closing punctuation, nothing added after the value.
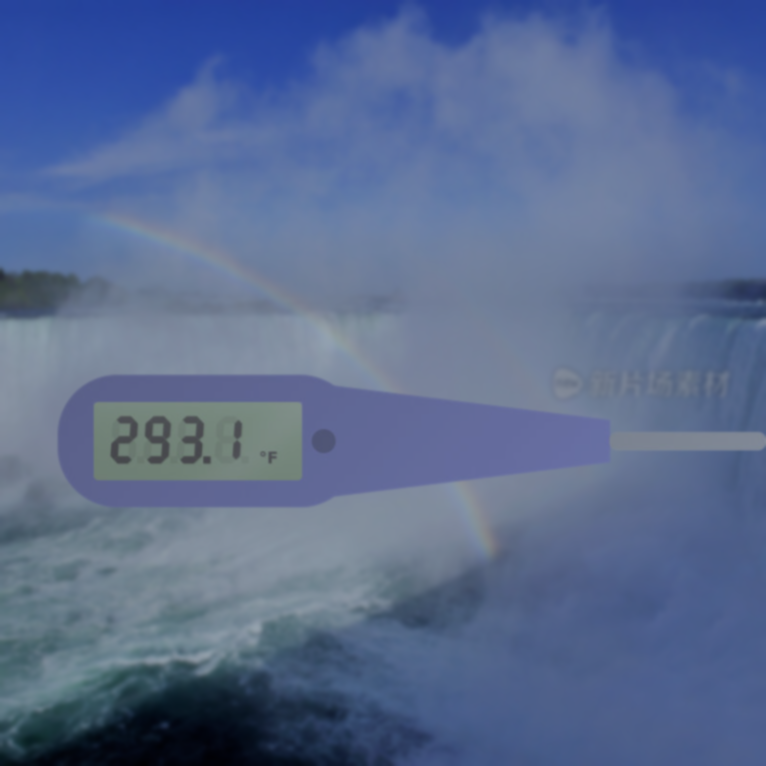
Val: 293.1 °F
